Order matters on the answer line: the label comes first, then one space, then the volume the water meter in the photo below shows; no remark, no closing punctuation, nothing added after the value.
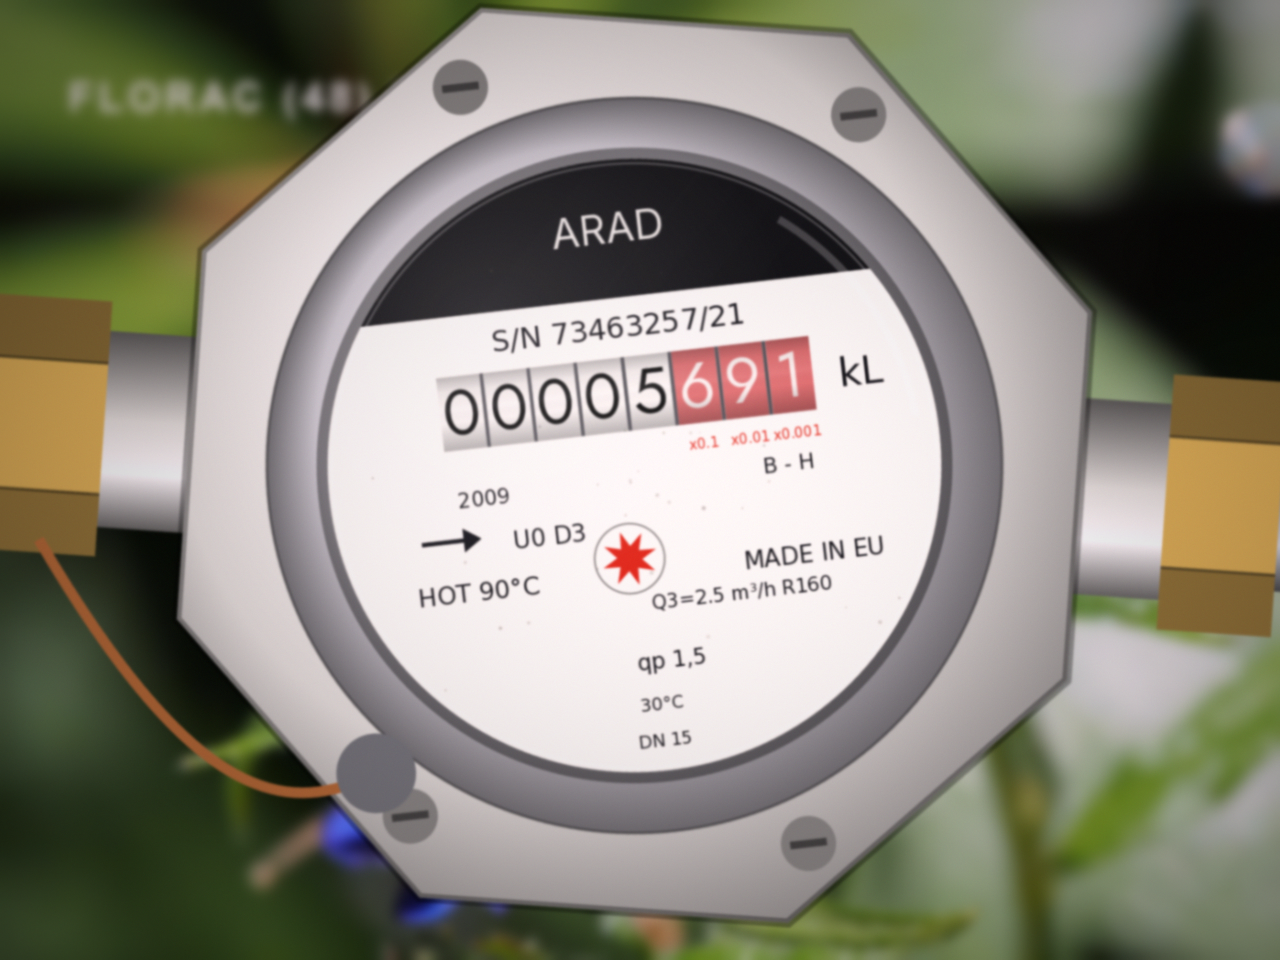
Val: 5.691 kL
